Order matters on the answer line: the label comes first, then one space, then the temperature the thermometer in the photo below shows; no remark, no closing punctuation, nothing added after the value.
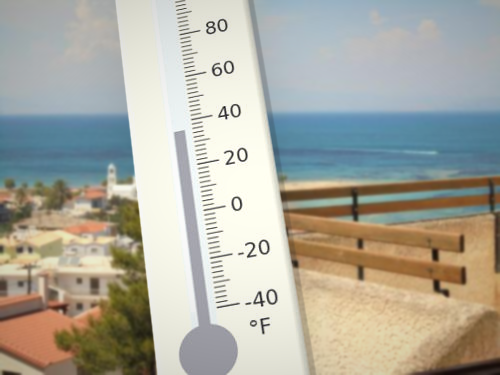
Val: 36 °F
